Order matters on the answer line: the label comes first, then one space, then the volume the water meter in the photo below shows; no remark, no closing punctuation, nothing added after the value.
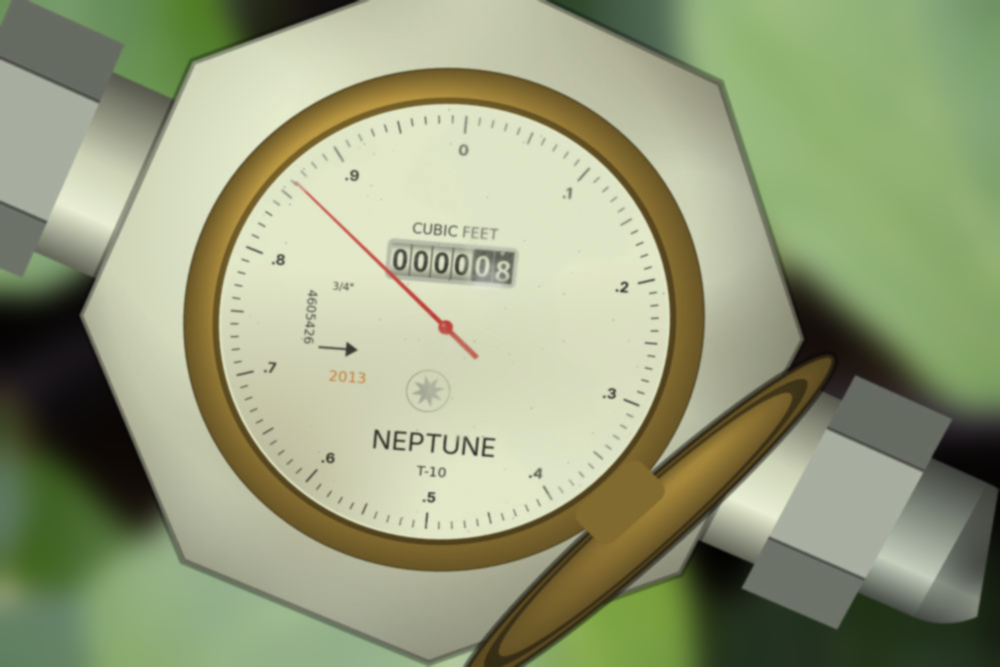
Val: 7.86 ft³
